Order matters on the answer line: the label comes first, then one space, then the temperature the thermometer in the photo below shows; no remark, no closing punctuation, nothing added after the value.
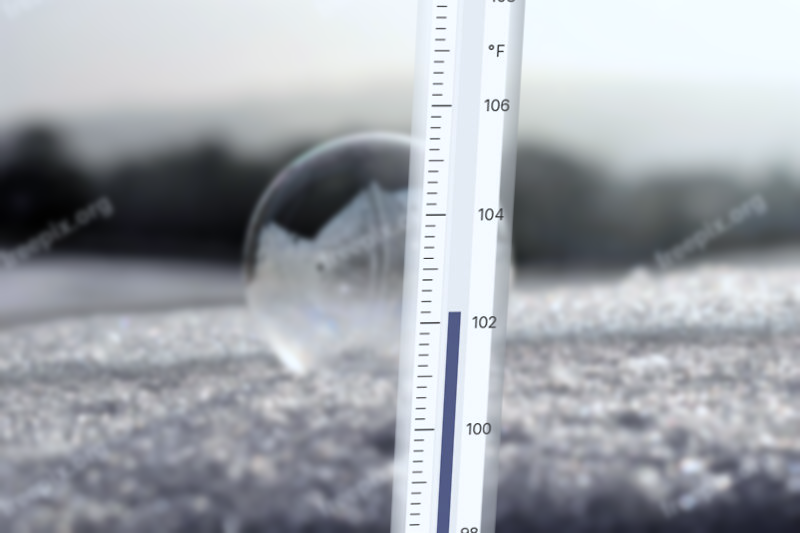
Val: 102.2 °F
